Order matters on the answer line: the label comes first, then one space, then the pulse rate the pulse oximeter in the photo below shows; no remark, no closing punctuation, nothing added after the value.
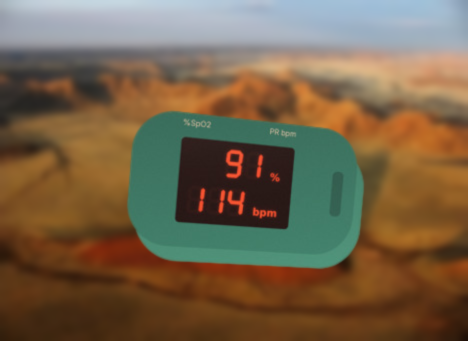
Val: 114 bpm
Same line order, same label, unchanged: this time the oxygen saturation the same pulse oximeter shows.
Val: 91 %
